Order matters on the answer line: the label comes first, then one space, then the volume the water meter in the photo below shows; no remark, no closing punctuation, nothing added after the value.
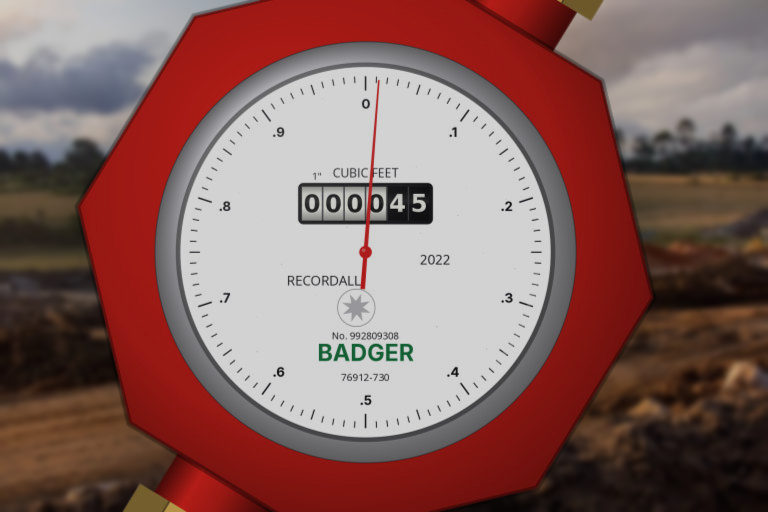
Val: 45.01 ft³
